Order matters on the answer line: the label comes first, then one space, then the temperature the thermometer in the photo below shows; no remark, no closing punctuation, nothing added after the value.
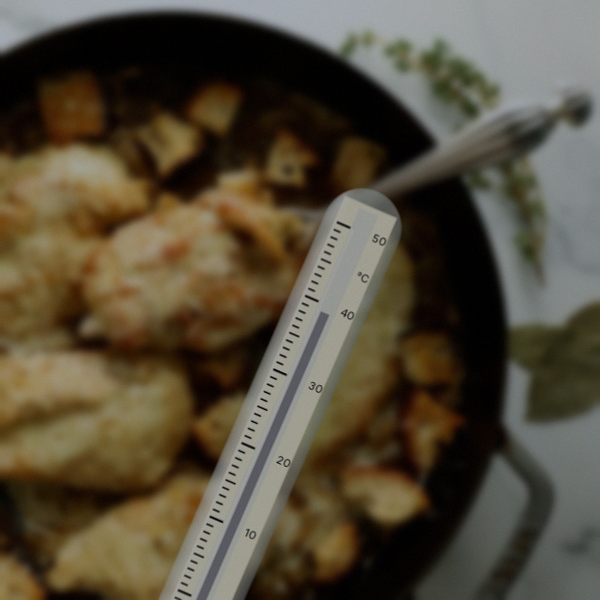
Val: 39 °C
